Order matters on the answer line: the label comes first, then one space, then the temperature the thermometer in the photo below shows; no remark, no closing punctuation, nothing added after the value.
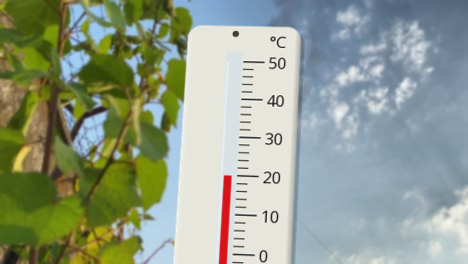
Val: 20 °C
